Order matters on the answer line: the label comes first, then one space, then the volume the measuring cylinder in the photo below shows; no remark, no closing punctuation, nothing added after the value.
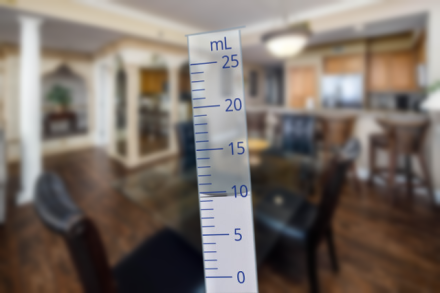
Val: 9.5 mL
